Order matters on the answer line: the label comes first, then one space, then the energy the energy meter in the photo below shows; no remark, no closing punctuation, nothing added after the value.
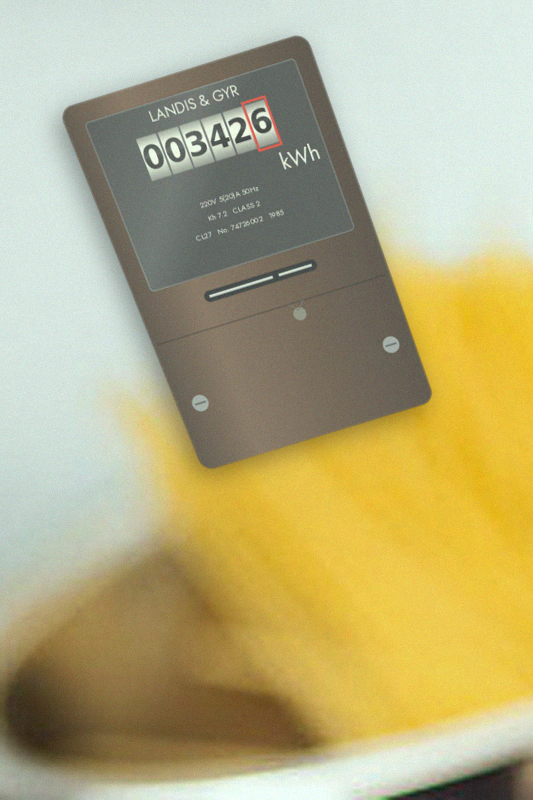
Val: 342.6 kWh
